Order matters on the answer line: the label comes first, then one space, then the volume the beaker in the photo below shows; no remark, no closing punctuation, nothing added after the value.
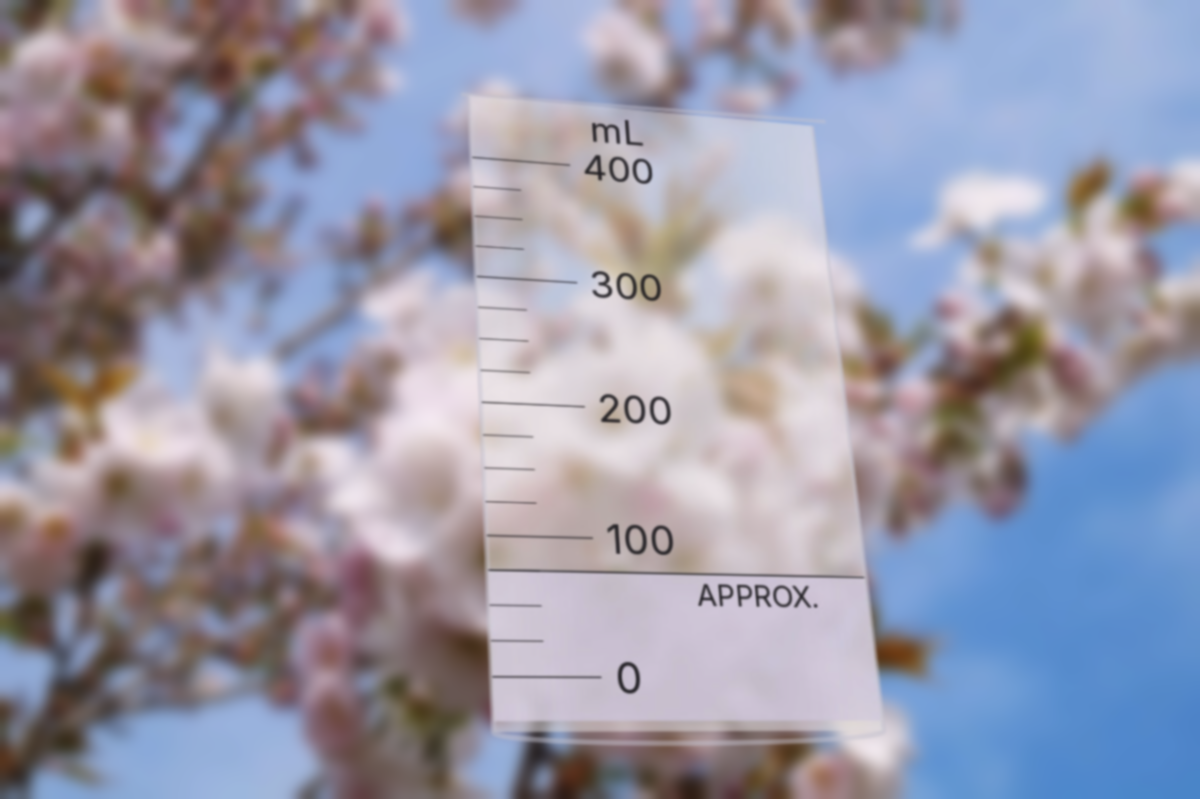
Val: 75 mL
